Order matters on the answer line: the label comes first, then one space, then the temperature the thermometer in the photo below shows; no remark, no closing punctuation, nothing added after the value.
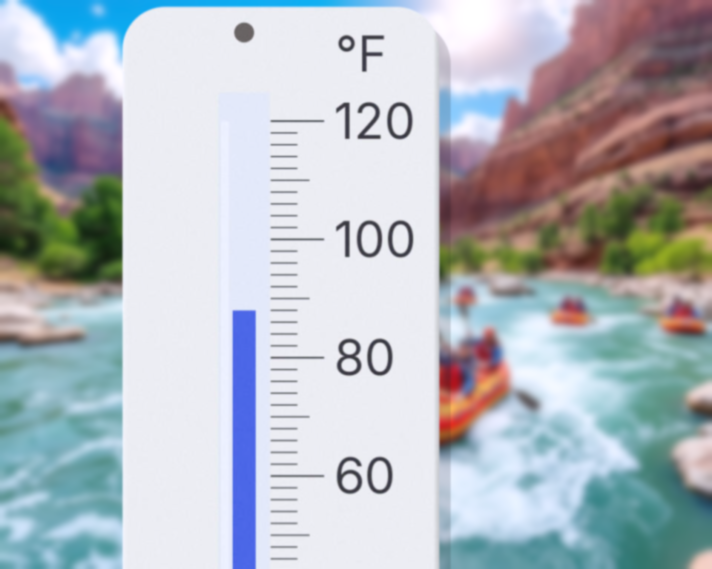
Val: 88 °F
